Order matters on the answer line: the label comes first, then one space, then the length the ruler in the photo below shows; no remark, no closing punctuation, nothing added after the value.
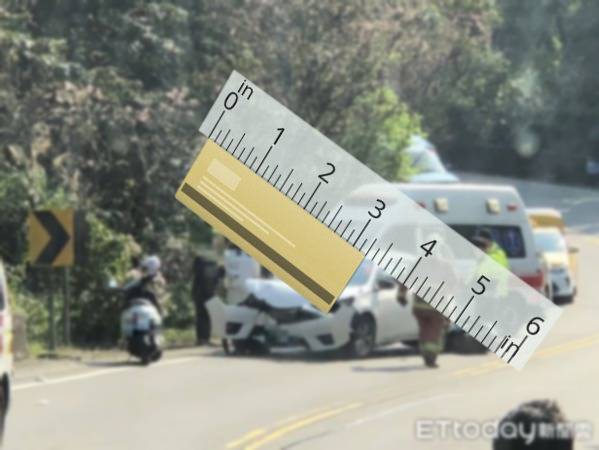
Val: 3.25 in
